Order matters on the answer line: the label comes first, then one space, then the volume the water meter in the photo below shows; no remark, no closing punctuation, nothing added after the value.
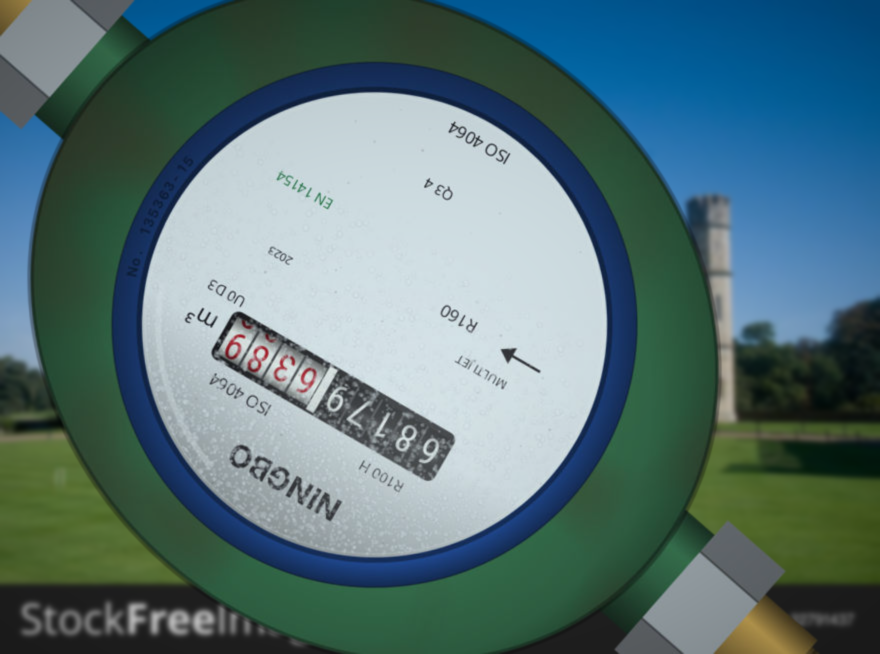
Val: 68179.6389 m³
